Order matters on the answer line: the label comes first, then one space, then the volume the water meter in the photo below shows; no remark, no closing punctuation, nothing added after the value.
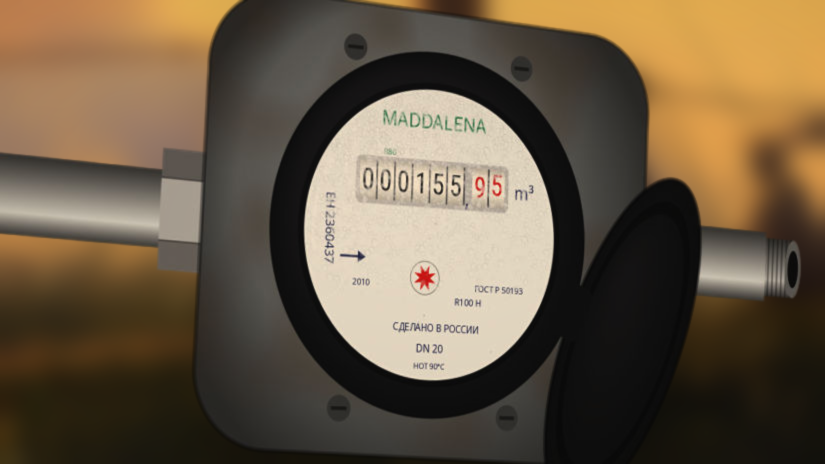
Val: 155.95 m³
